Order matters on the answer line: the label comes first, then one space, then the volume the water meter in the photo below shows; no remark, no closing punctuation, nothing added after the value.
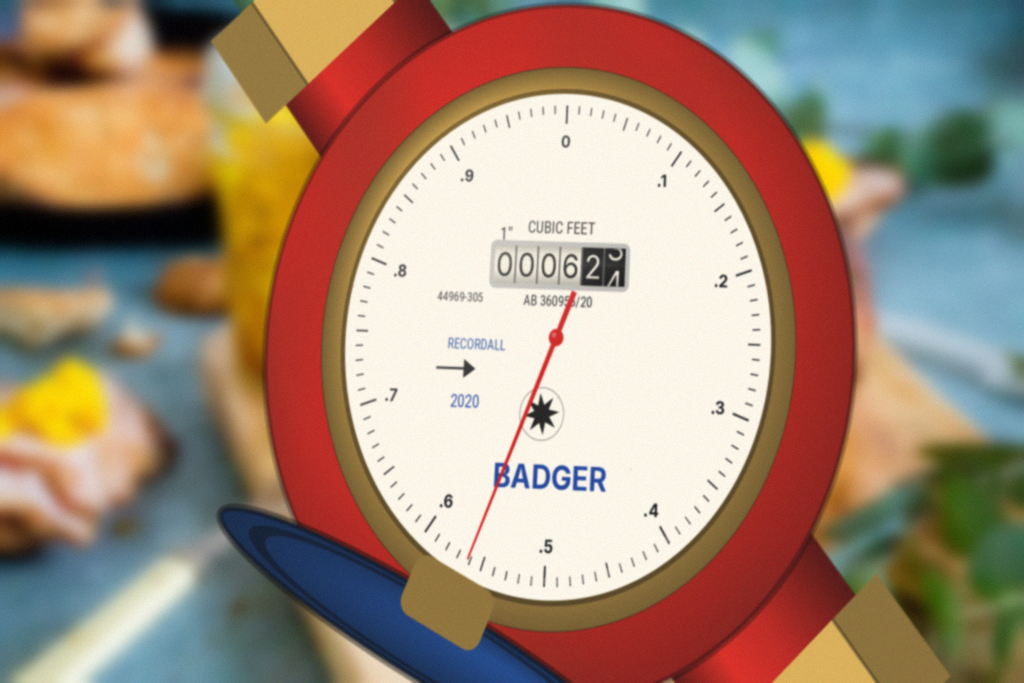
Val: 623.56 ft³
